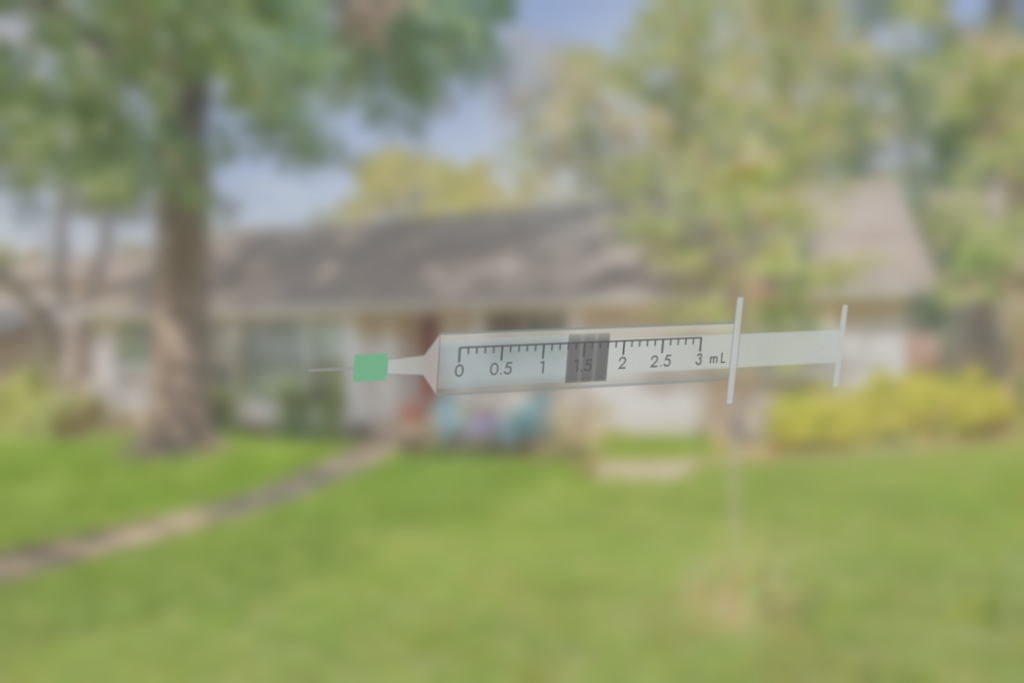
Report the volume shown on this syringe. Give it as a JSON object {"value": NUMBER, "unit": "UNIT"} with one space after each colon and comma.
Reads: {"value": 1.3, "unit": "mL"}
